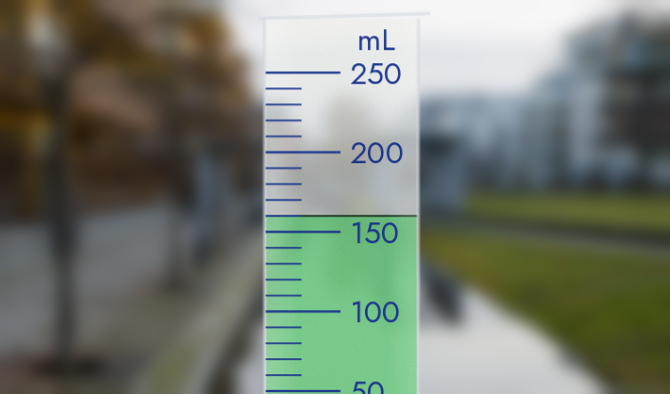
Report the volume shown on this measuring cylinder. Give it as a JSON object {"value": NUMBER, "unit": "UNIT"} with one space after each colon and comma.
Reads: {"value": 160, "unit": "mL"}
